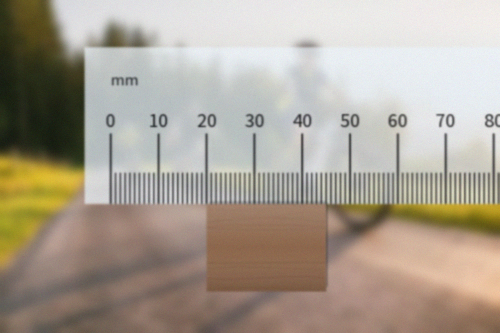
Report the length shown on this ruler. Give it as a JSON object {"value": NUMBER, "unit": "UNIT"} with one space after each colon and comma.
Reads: {"value": 25, "unit": "mm"}
